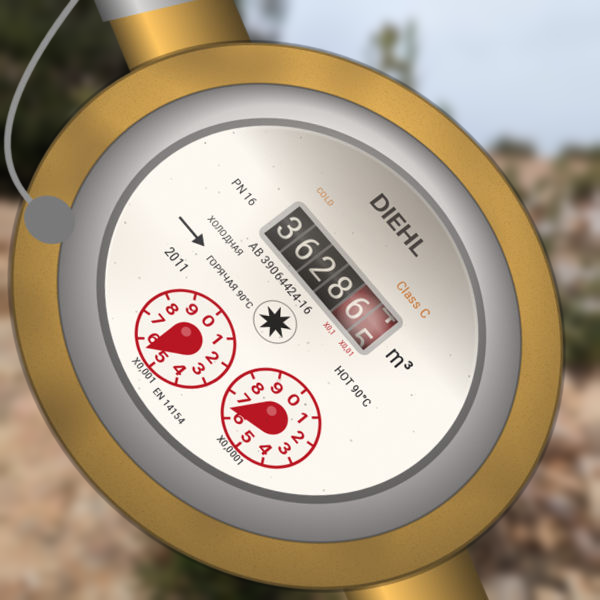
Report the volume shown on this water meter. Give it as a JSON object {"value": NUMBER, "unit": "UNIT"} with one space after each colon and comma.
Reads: {"value": 3628.6456, "unit": "m³"}
